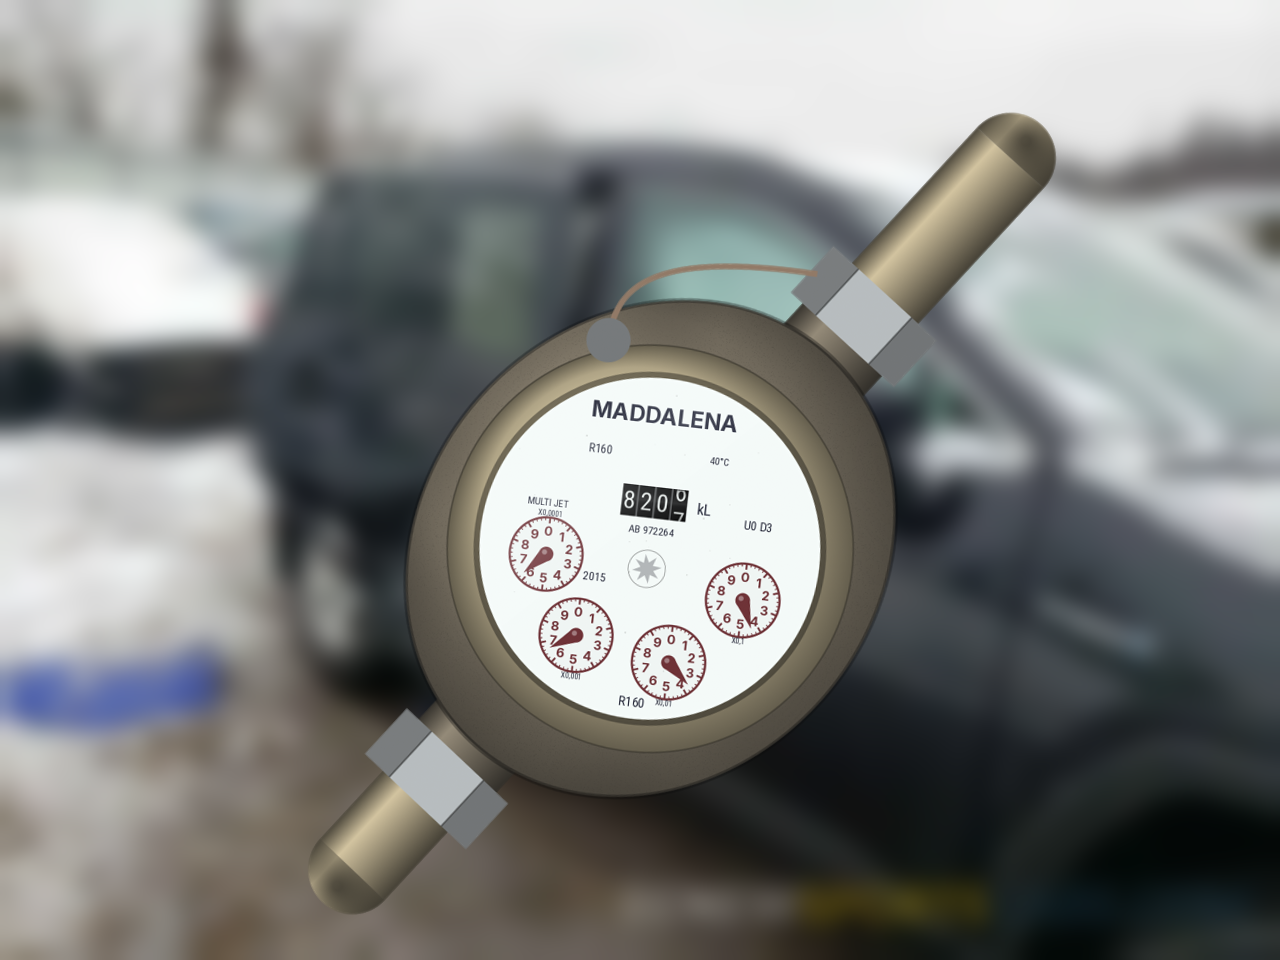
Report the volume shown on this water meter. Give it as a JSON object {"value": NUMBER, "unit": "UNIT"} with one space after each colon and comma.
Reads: {"value": 8206.4366, "unit": "kL"}
